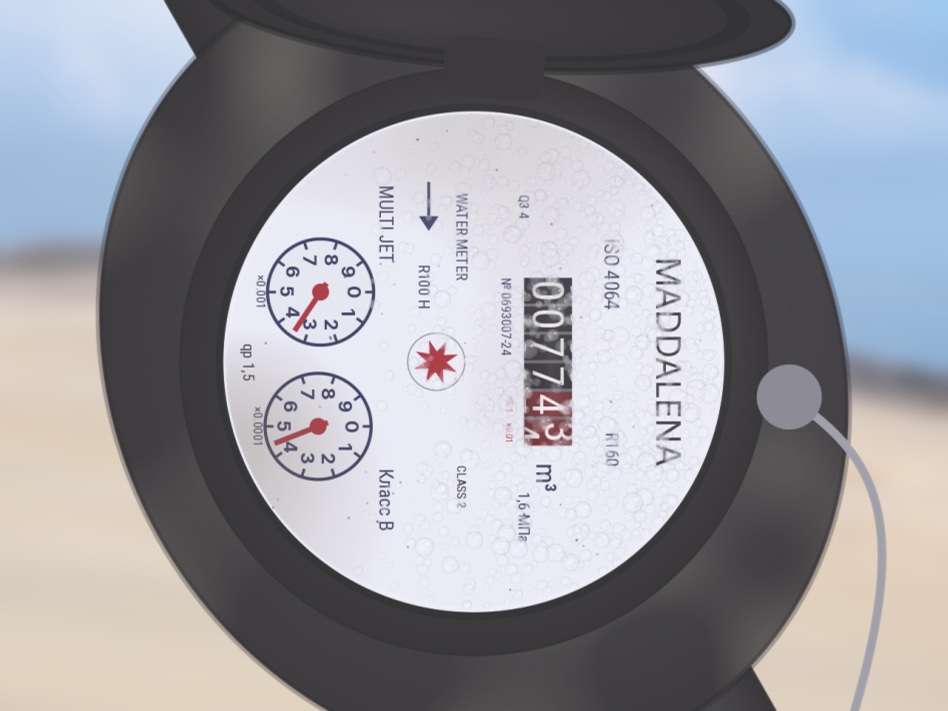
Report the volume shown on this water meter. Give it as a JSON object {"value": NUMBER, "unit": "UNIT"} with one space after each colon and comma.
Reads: {"value": 77.4334, "unit": "m³"}
